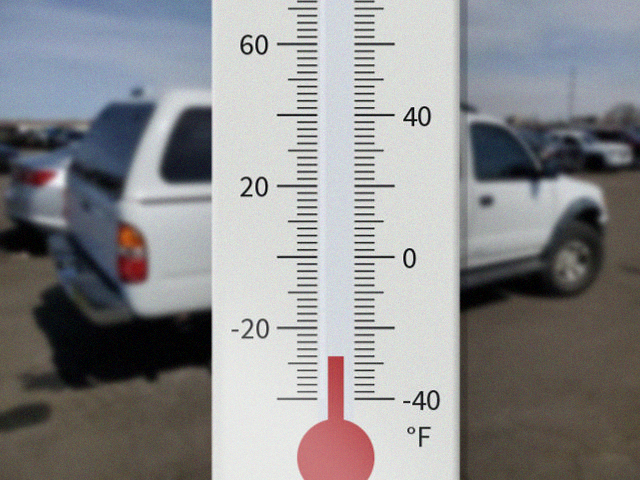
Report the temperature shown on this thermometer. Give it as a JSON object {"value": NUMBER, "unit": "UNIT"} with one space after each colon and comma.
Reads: {"value": -28, "unit": "°F"}
